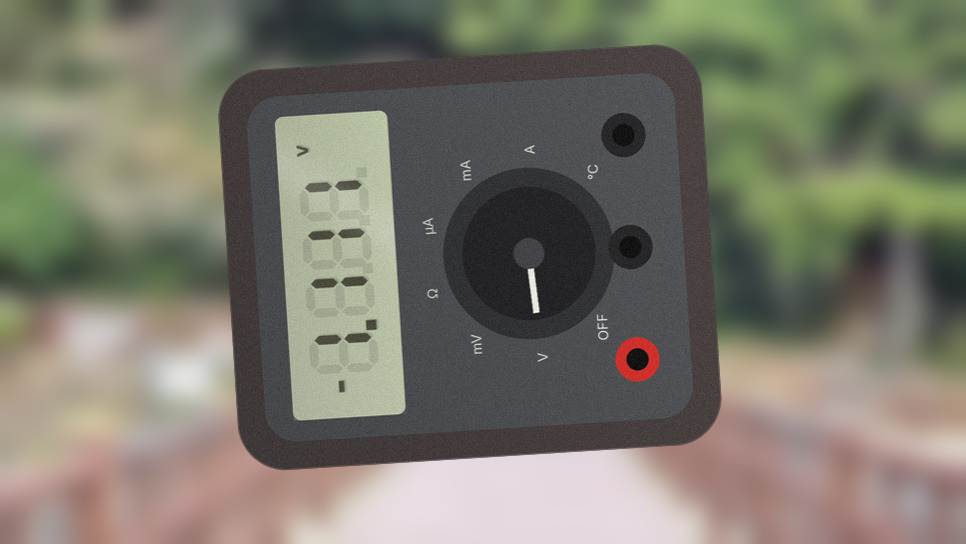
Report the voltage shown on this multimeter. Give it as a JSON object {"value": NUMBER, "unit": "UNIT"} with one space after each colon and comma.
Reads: {"value": -1.111, "unit": "V"}
